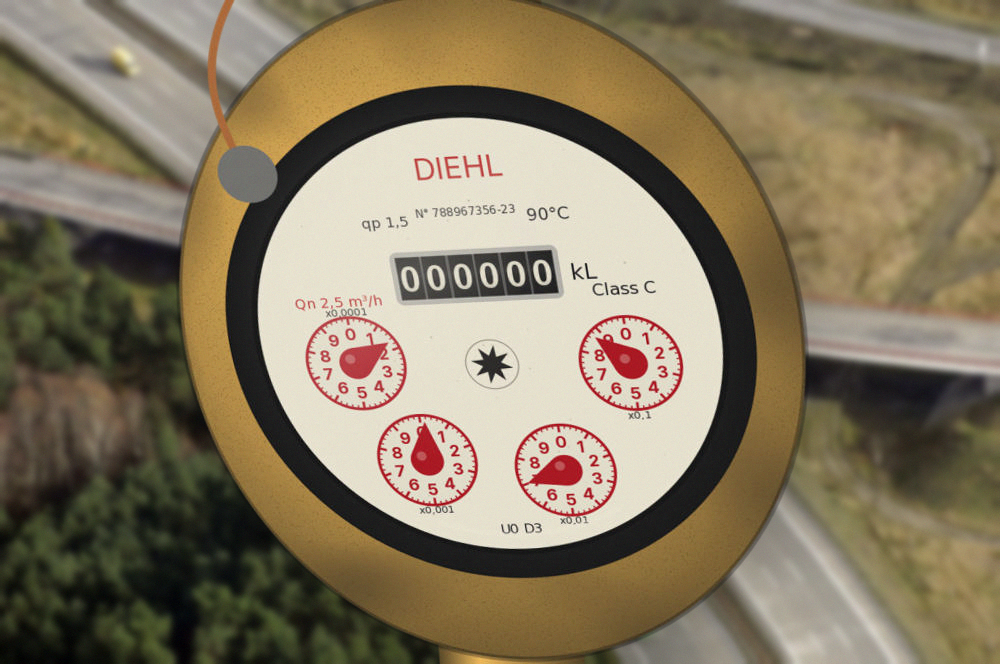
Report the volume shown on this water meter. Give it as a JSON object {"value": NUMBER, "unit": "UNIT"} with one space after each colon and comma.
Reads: {"value": 0.8701, "unit": "kL"}
